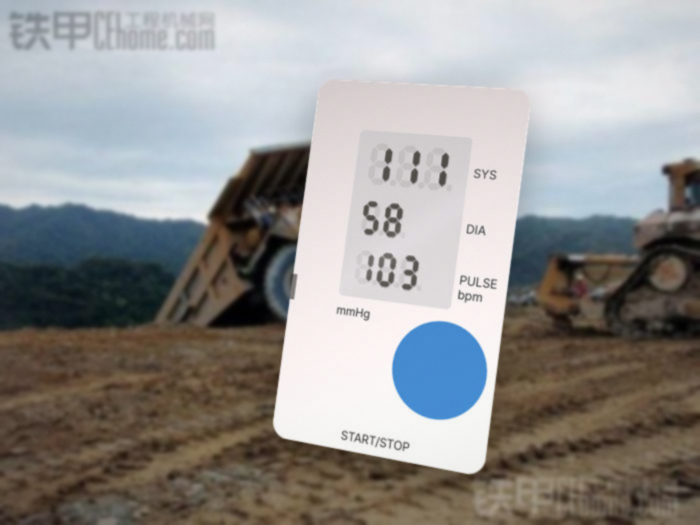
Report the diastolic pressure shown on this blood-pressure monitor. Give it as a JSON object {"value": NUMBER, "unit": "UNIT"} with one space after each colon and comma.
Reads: {"value": 58, "unit": "mmHg"}
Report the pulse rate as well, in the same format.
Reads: {"value": 103, "unit": "bpm"}
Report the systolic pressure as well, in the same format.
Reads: {"value": 111, "unit": "mmHg"}
